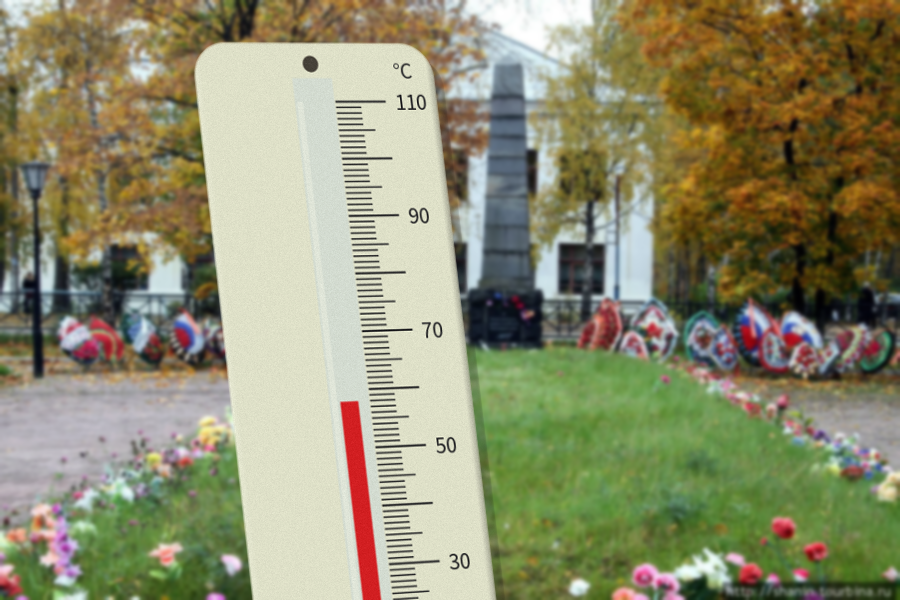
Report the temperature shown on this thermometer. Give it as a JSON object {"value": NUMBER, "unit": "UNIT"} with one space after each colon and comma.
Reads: {"value": 58, "unit": "°C"}
